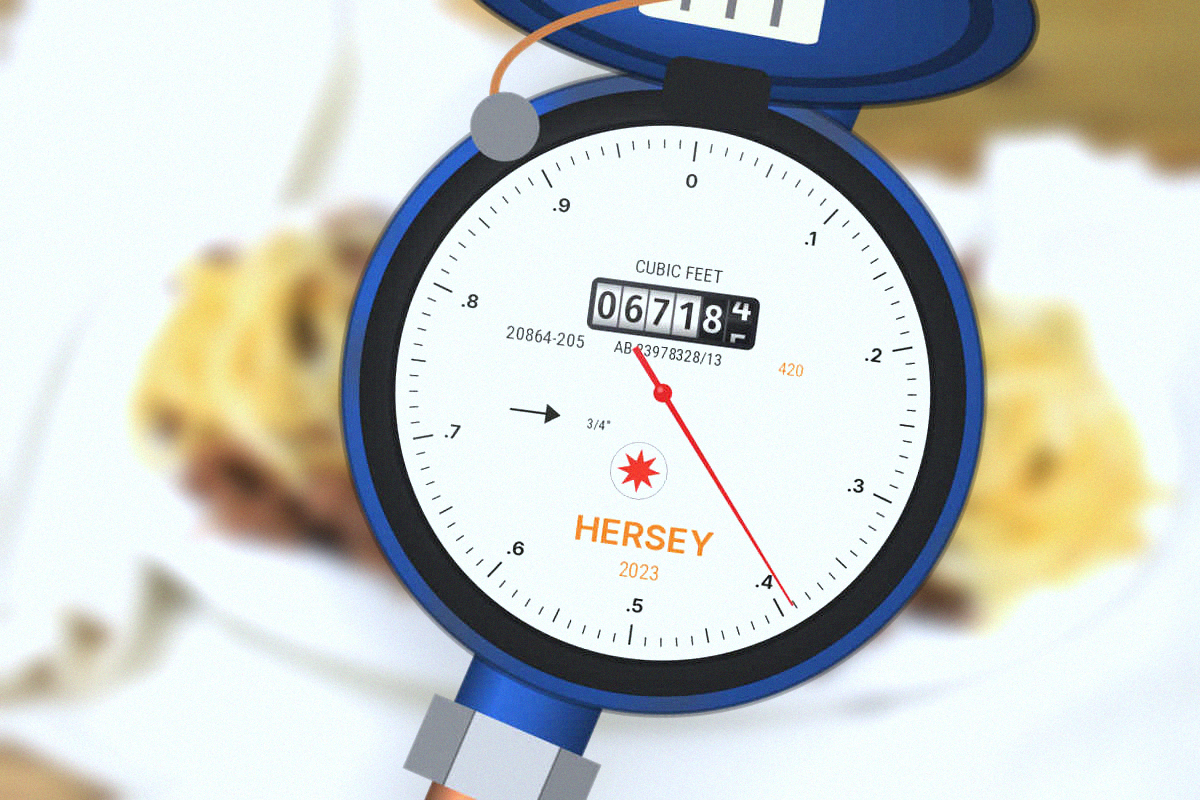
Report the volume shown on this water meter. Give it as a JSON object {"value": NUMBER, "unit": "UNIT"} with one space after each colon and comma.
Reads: {"value": 67184.39, "unit": "ft³"}
